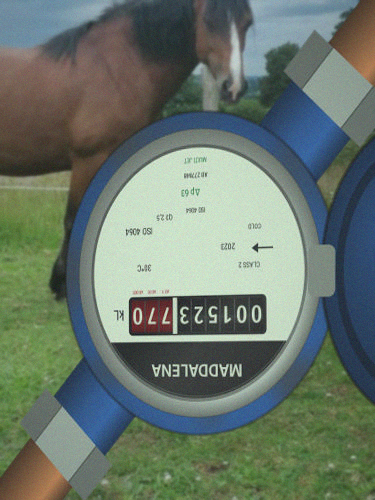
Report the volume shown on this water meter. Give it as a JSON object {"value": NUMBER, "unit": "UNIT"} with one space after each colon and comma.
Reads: {"value": 1523.770, "unit": "kL"}
